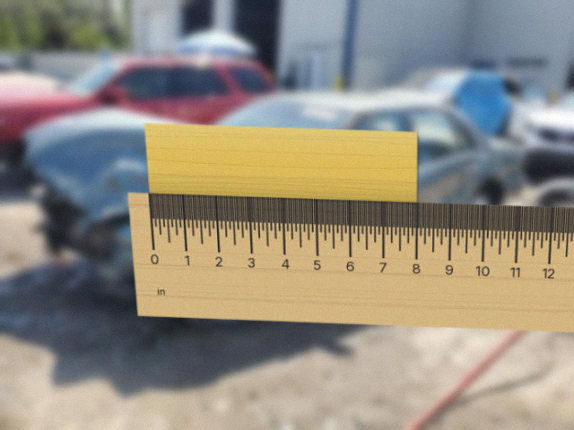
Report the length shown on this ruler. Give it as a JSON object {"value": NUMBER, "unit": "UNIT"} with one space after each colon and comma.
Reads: {"value": 8, "unit": "in"}
